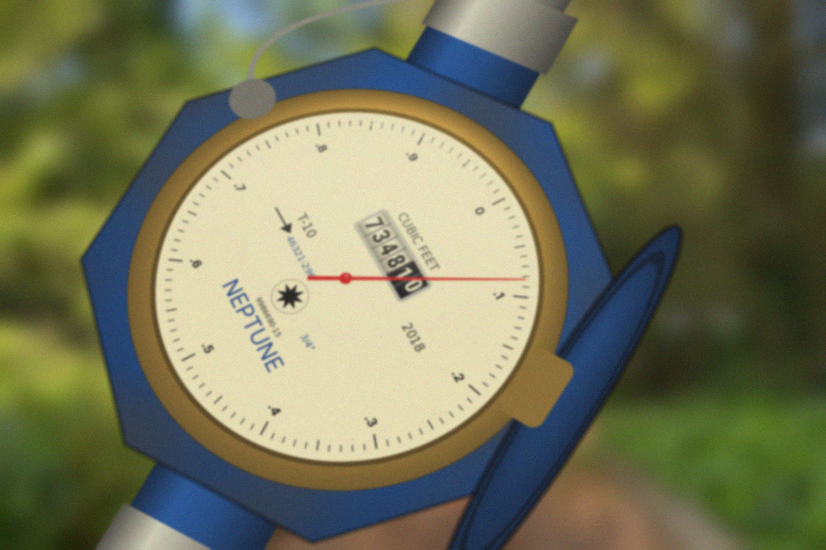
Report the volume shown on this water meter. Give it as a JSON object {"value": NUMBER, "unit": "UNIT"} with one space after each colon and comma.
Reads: {"value": 734810.08, "unit": "ft³"}
